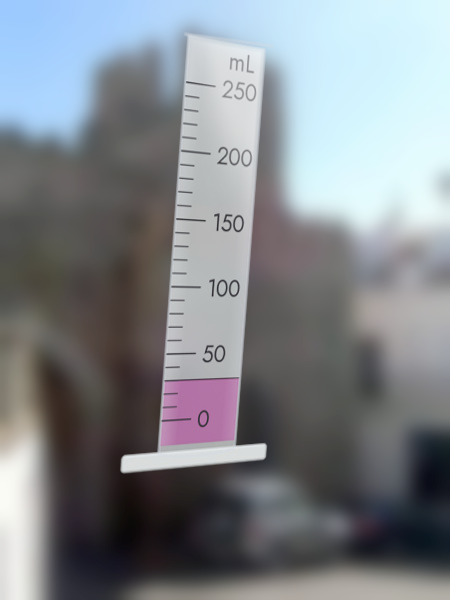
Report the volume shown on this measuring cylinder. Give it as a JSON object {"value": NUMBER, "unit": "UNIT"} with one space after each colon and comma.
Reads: {"value": 30, "unit": "mL"}
